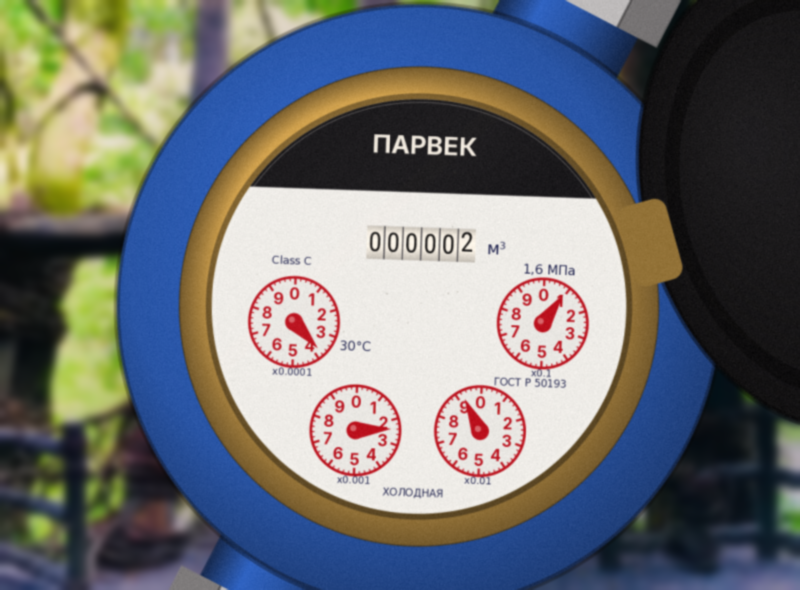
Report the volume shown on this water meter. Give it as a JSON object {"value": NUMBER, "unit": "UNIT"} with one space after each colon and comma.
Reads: {"value": 2.0923, "unit": "m³"}
